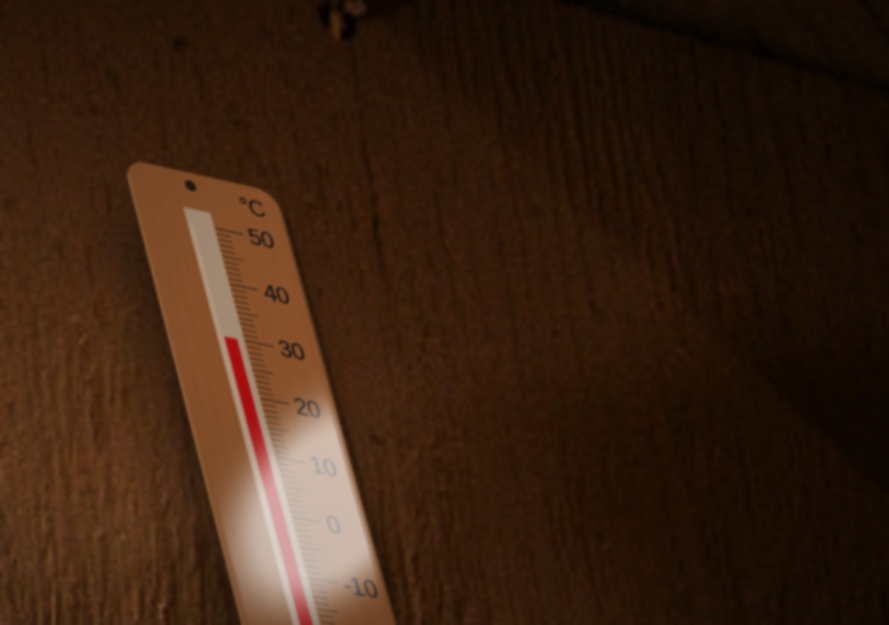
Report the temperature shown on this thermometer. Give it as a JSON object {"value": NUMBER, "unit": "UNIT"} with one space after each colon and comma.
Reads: {"value": 30, "unit": "°C"}
